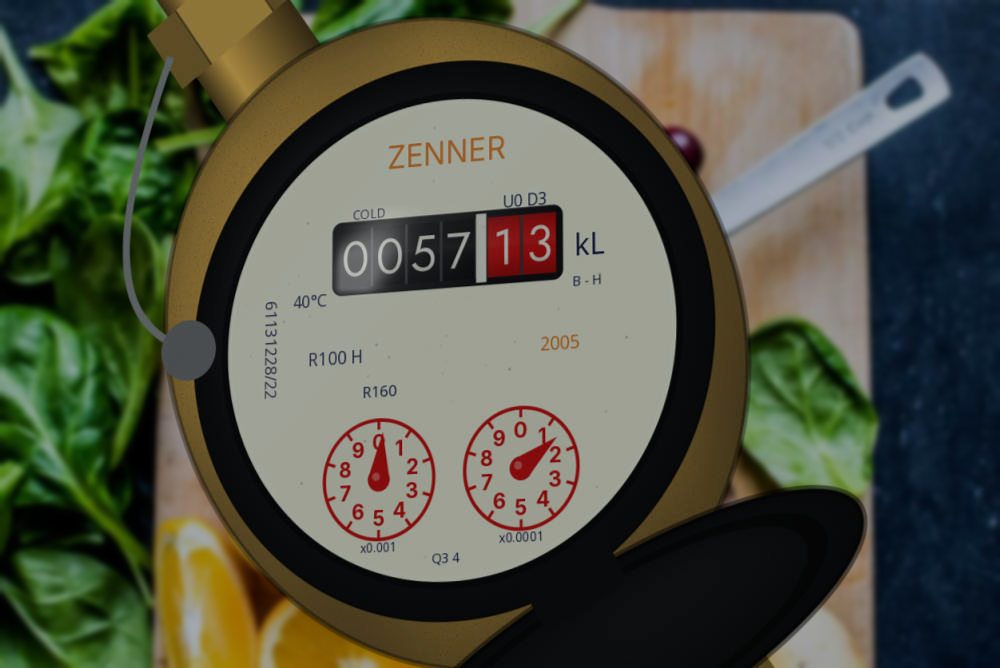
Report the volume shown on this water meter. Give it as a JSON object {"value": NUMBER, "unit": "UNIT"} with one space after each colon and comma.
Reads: {"value": 57.1301, "unit": "kL"}
